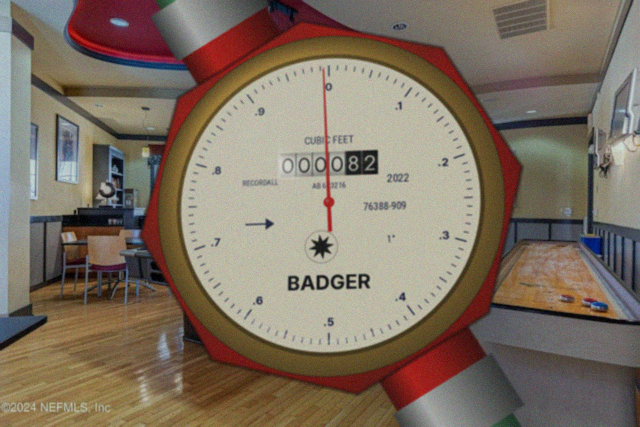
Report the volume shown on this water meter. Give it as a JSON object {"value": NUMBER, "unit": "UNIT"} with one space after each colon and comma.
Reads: {"value": 81.99, "unit": "ft³"}
